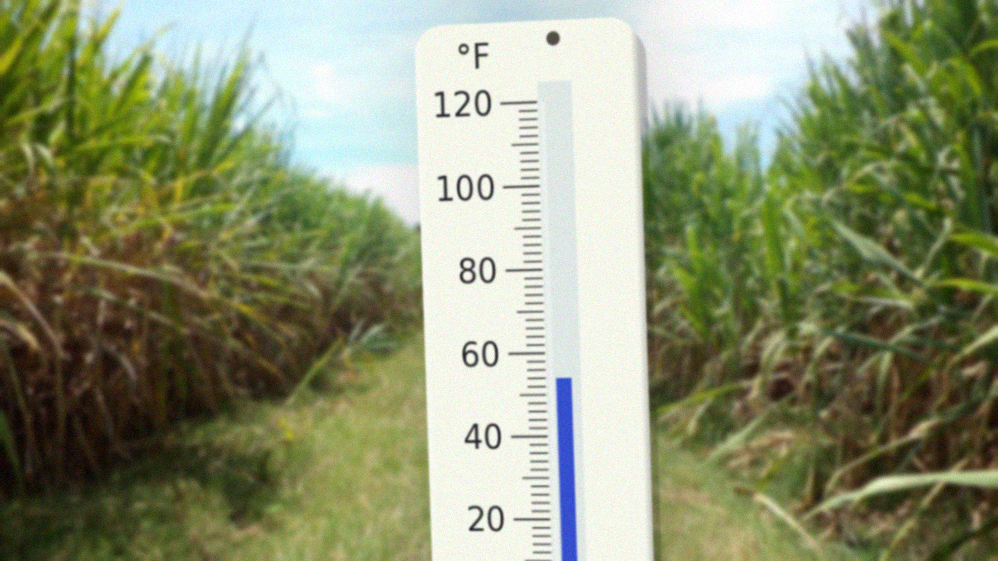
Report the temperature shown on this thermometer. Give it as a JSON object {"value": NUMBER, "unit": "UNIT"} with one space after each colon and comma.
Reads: {"value": 54, "unit": "°F"}
